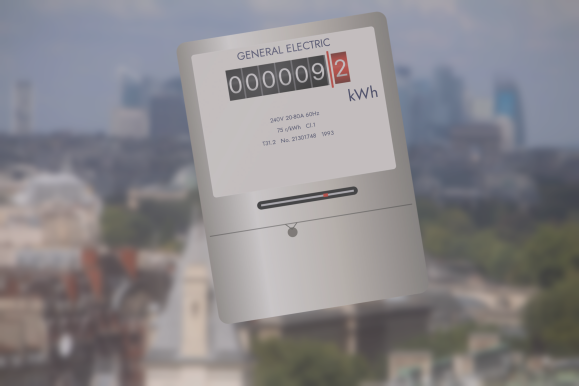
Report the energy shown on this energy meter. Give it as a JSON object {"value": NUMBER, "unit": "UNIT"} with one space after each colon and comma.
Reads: {"value": 9.2, "unit": "kWh"}
